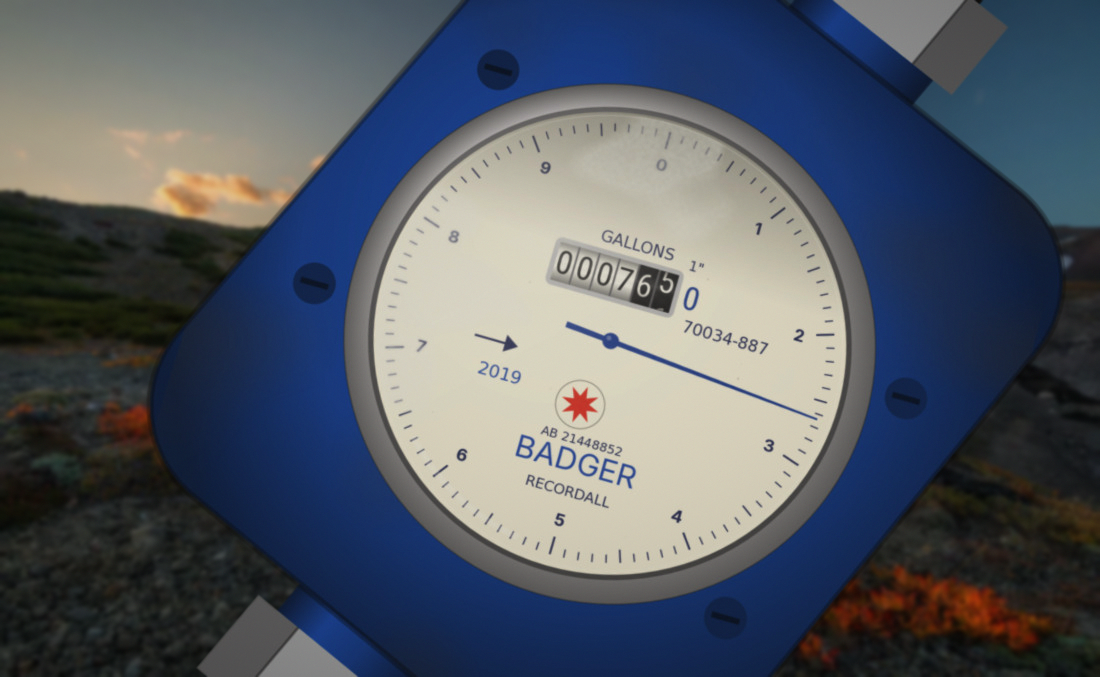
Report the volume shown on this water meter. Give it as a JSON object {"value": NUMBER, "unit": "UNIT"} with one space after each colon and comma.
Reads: {"value": 7652.6, "unit": "gal"}
